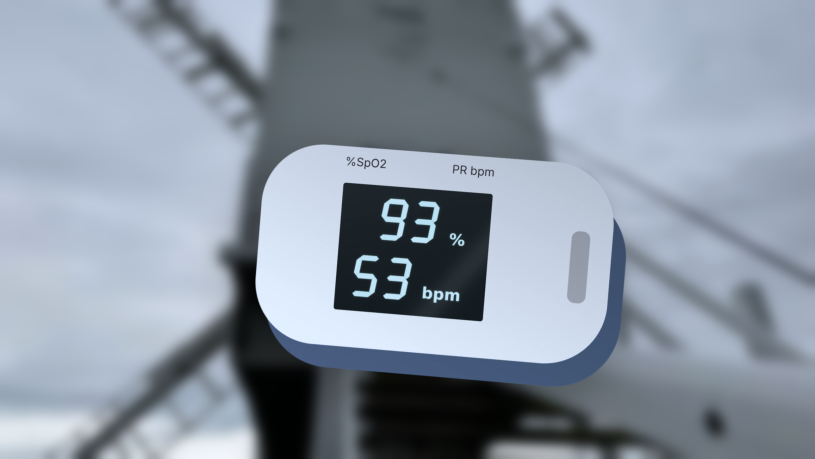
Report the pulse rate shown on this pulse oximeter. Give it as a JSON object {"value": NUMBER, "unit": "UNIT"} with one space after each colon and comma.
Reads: {"value": 53, "unit": "bpm"}
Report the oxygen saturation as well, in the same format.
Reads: {"value": 93, "unit": "%"}
